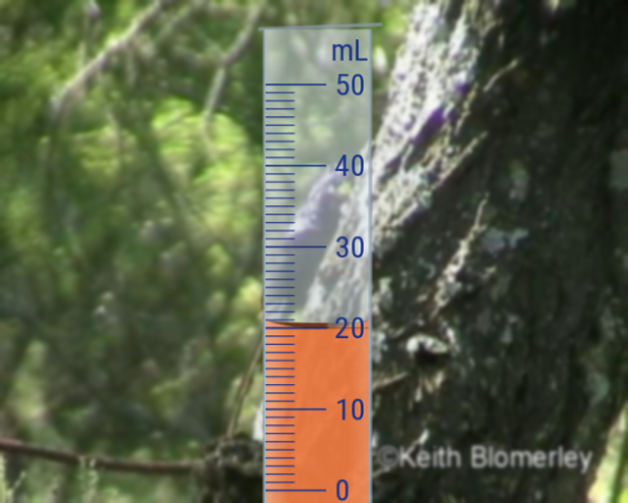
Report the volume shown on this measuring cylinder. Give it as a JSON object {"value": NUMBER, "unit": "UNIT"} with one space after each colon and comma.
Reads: {"value": 20, "unit": "mL"}
